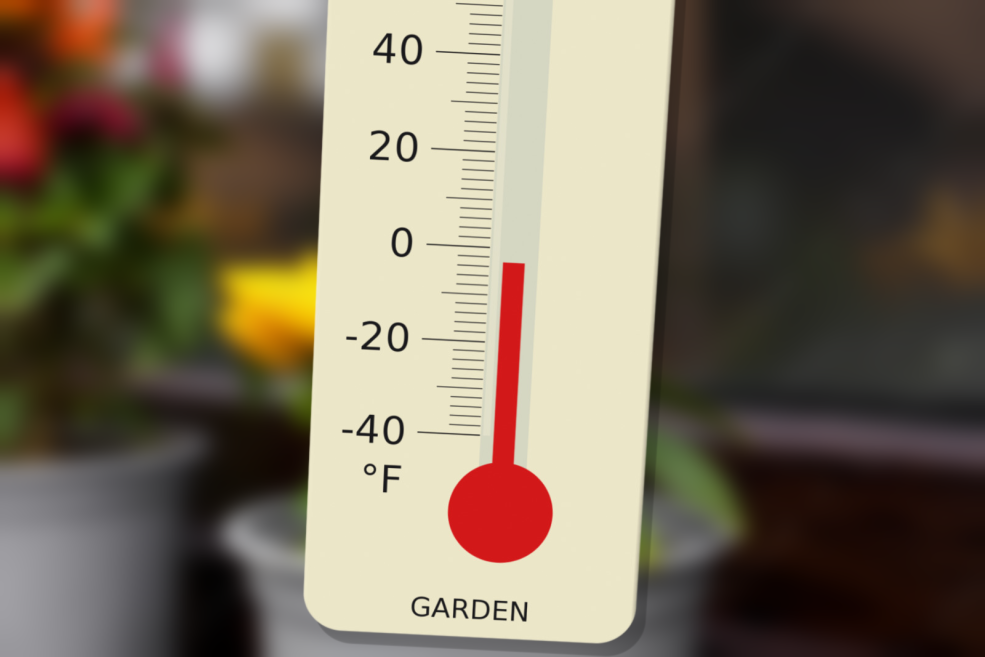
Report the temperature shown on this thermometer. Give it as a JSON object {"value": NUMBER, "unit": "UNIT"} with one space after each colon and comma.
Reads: {"value": -3, "unit": "°F"}
